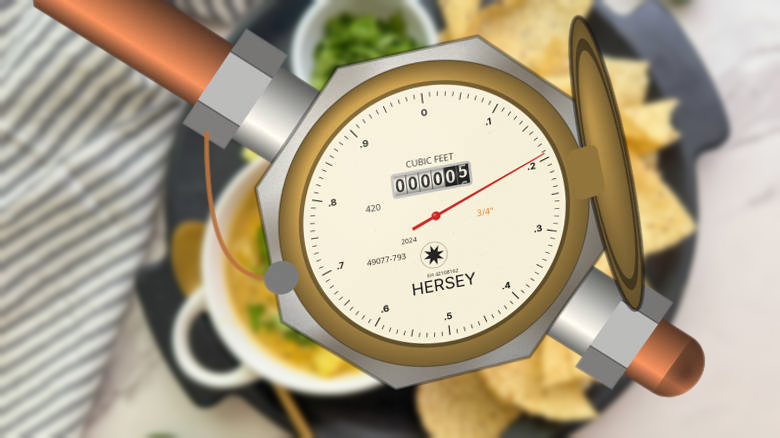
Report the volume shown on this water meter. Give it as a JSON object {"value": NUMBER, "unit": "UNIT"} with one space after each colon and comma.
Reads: {"value": 5.19, "unit": "ft³"}
